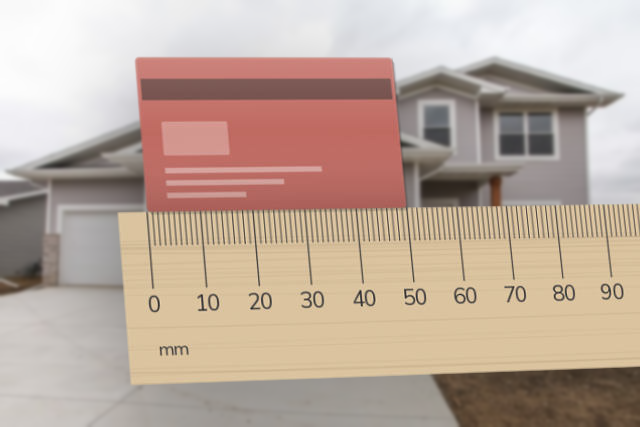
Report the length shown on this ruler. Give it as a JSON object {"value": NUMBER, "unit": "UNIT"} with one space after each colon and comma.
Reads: {"value": 50, "unit": "mm"}
